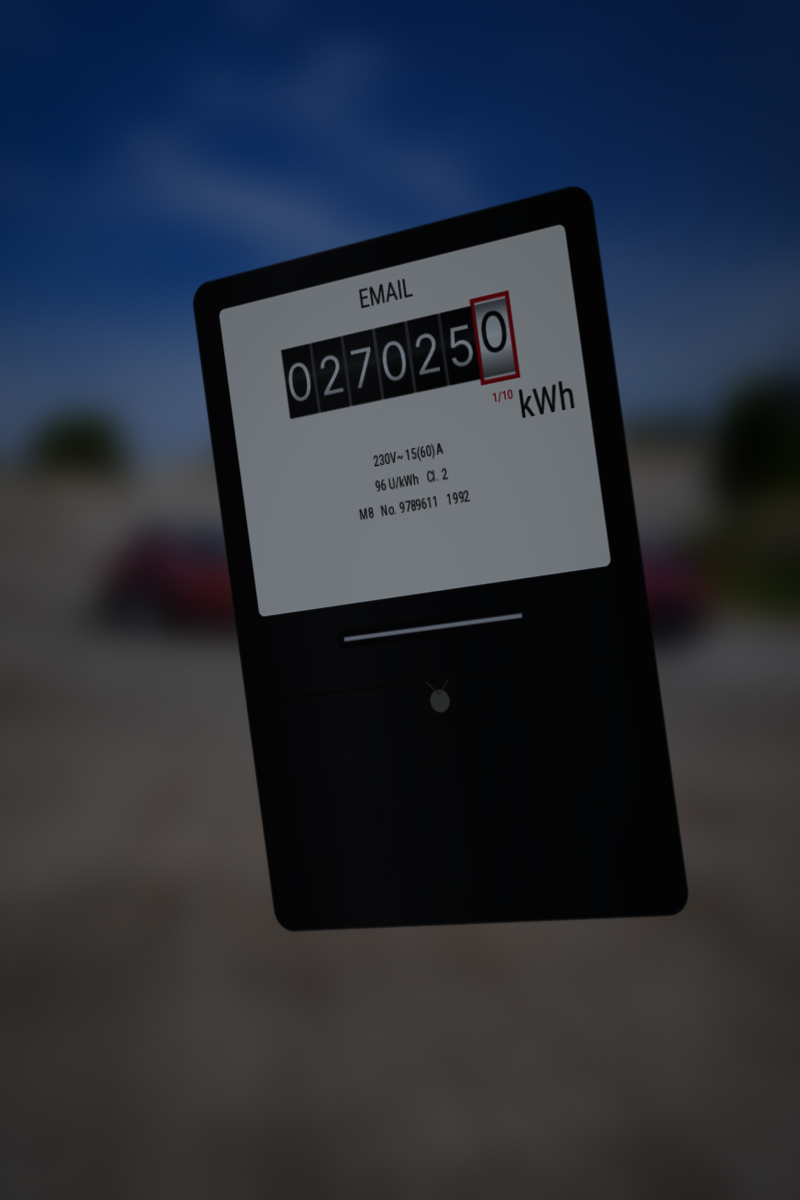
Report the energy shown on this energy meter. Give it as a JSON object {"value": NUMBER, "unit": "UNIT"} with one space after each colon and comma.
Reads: {"value": 27025.0, "unit": "kWh"}
